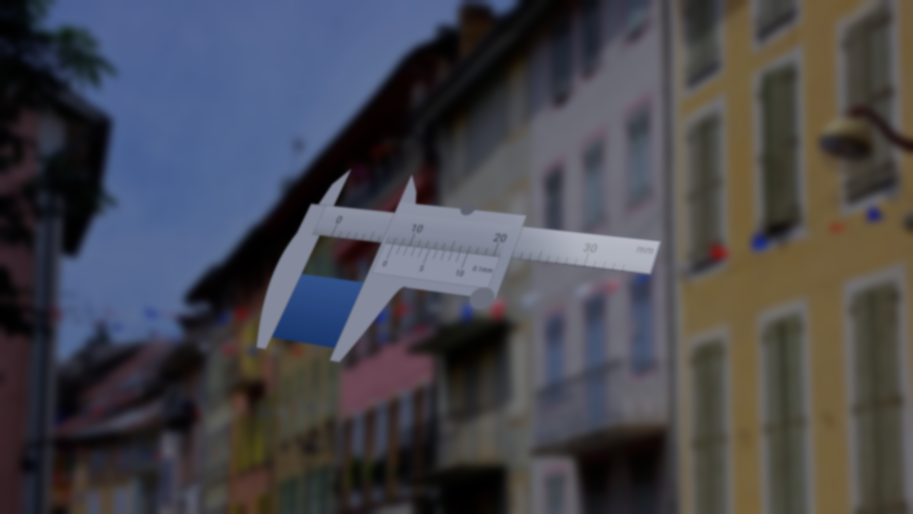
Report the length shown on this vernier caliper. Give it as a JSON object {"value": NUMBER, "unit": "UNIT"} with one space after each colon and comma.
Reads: {"value": 8.0, "unit": "mm"}
